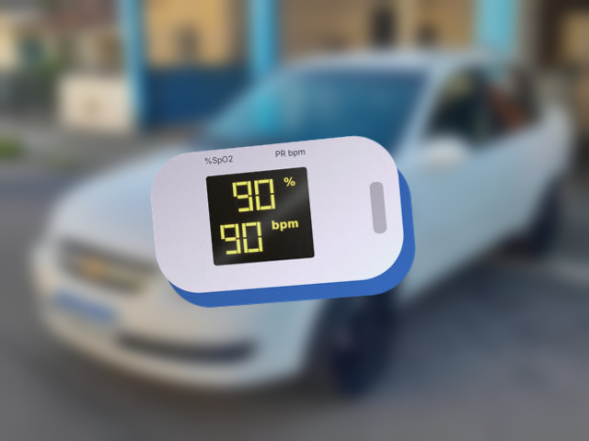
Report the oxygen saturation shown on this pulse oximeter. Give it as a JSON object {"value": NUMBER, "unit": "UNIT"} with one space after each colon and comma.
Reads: {"value": 90, "unit": "%"}
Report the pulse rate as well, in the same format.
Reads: {"value": 90, "unit": "bpm"}
